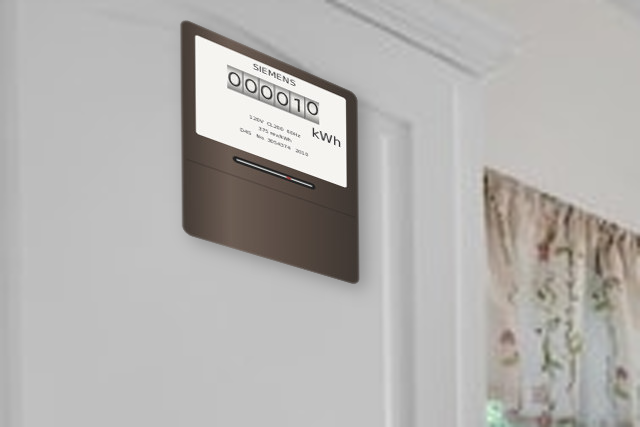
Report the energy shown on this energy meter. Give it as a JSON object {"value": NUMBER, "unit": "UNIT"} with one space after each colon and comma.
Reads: {"value": 10, "unit": "kWh"}
